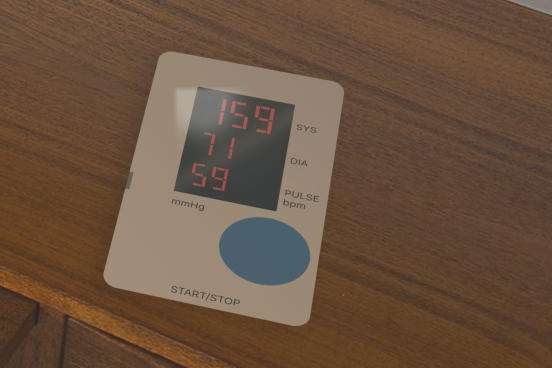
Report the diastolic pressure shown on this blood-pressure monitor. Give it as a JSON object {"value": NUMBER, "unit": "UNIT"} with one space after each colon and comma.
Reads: {"value": 71, "unit": "mmHg"}
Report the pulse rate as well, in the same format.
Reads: {"value": 59, "unit": "bpm"}
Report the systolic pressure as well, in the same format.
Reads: {"value": 159, "unit": "mmHg"}
